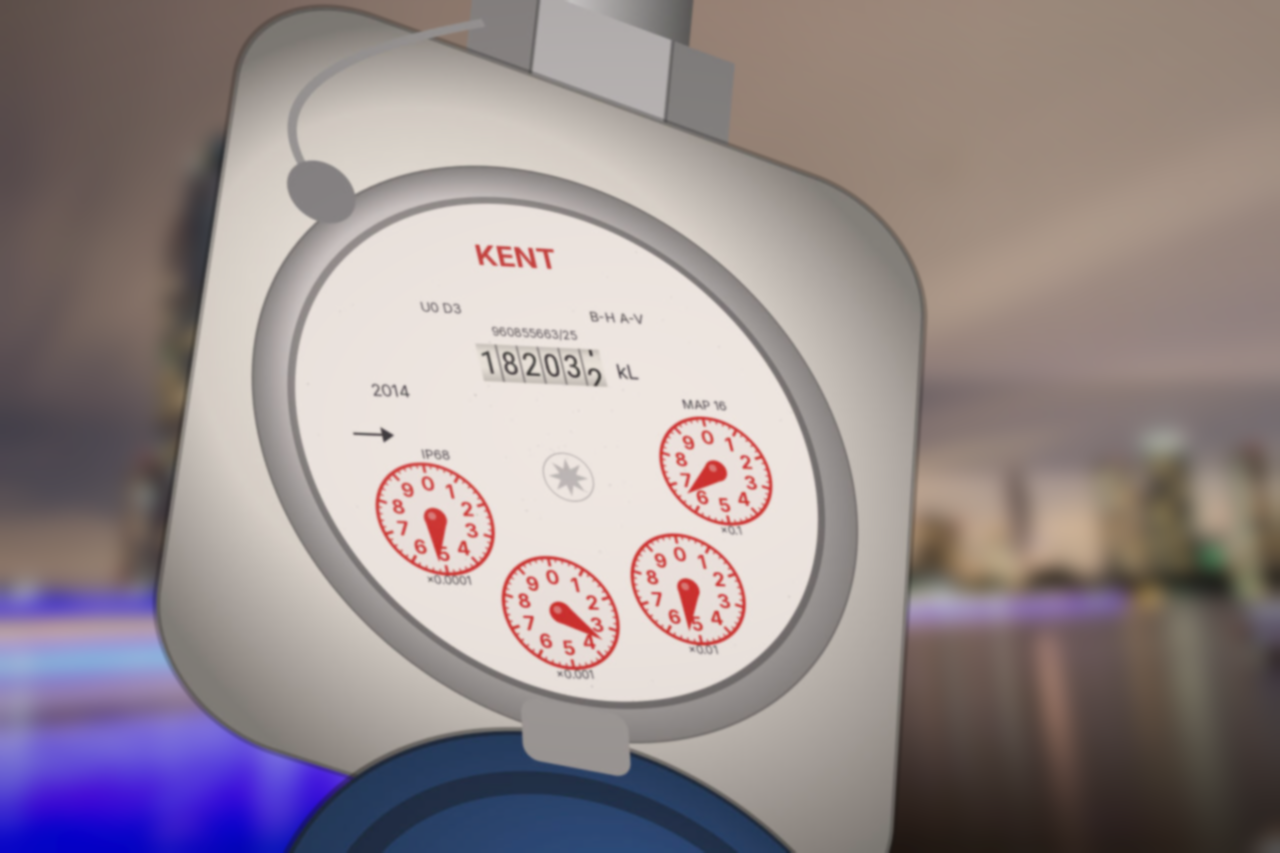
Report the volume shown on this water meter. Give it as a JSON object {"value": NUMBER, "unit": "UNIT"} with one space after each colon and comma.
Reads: {"value": 182031.6535, "unit": "kL"}
